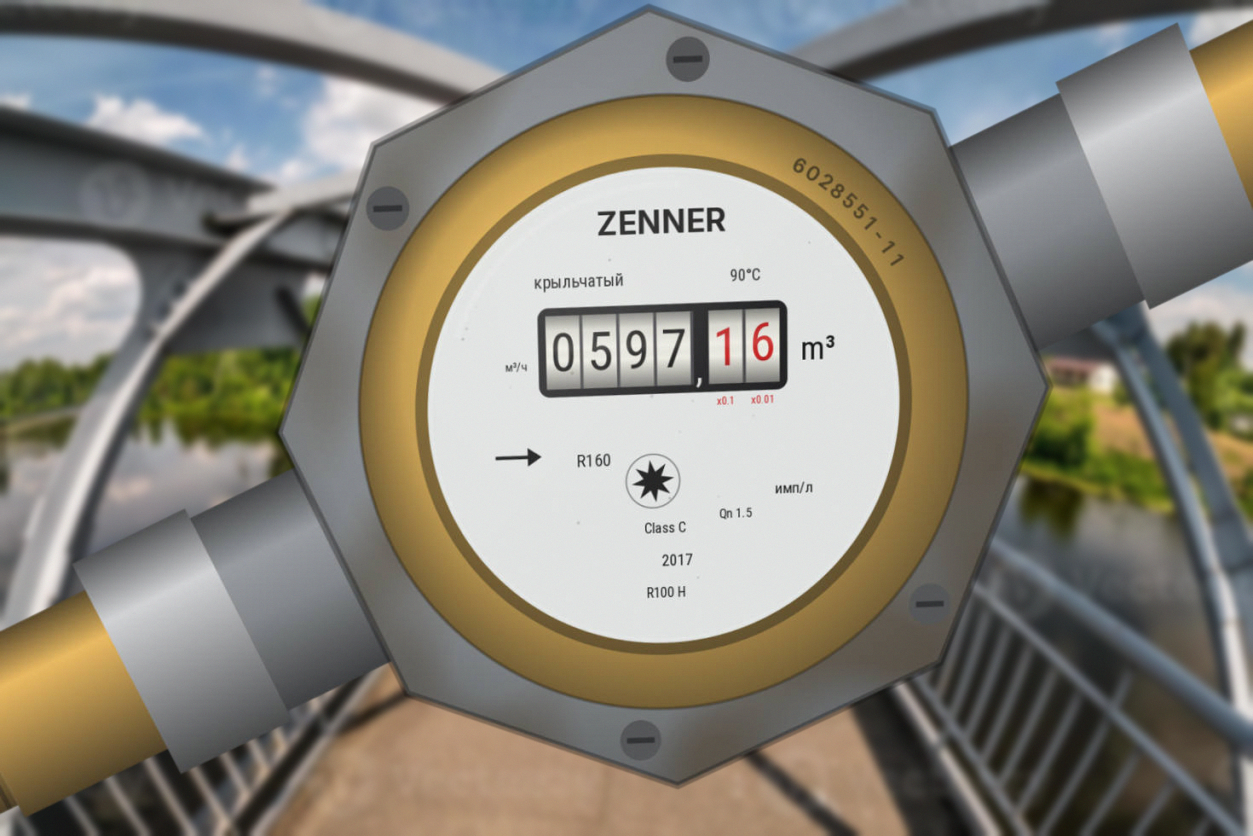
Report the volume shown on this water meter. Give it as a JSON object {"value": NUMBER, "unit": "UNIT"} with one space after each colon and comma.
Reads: {"value": 597.16, "unit": "m³"}
